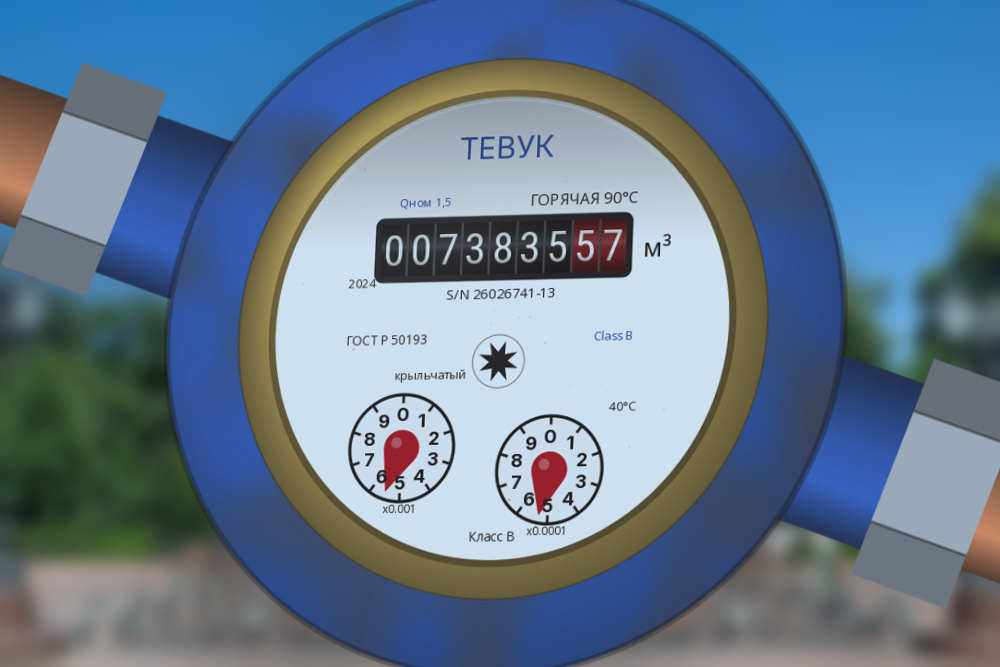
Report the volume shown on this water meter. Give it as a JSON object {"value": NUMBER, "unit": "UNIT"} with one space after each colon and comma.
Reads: {"value": 73835.5755, "unit": "m³"}
